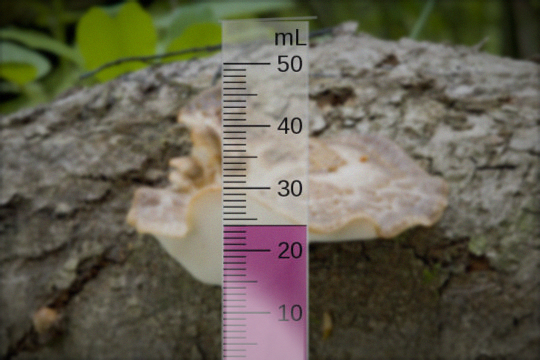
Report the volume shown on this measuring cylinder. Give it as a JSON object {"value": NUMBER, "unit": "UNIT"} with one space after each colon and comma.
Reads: {"value": 24, "unit": "mL"}
